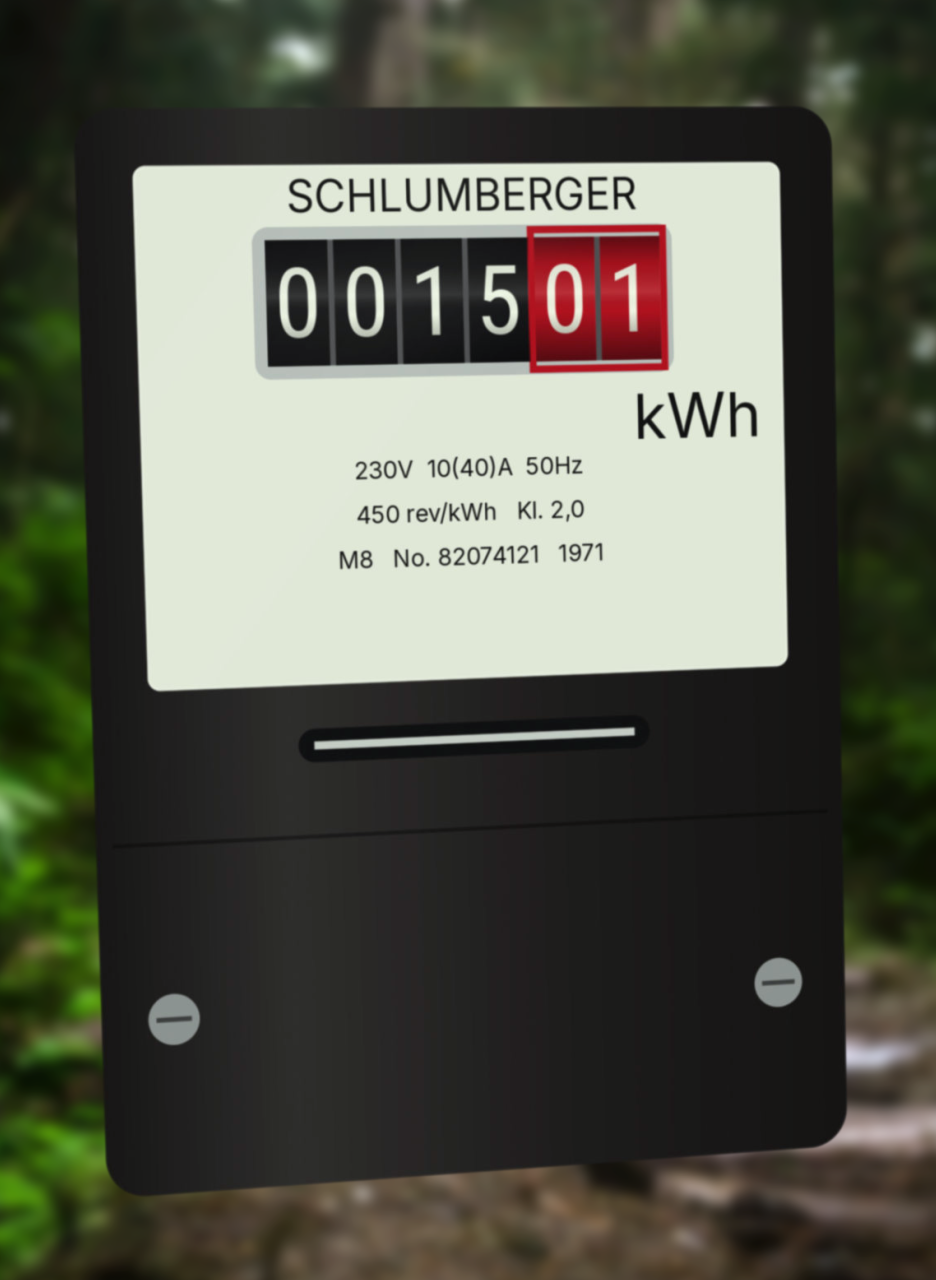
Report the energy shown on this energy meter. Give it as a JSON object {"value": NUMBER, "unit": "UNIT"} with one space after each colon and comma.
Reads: {"value": 15.01, "unit": "kWh"}
